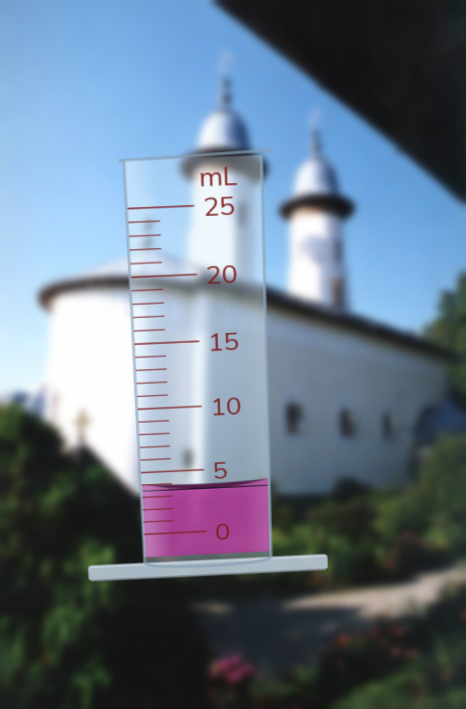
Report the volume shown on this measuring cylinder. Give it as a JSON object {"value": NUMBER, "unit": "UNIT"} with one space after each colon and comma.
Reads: {"value": 3.5, "unit": "mL"}
